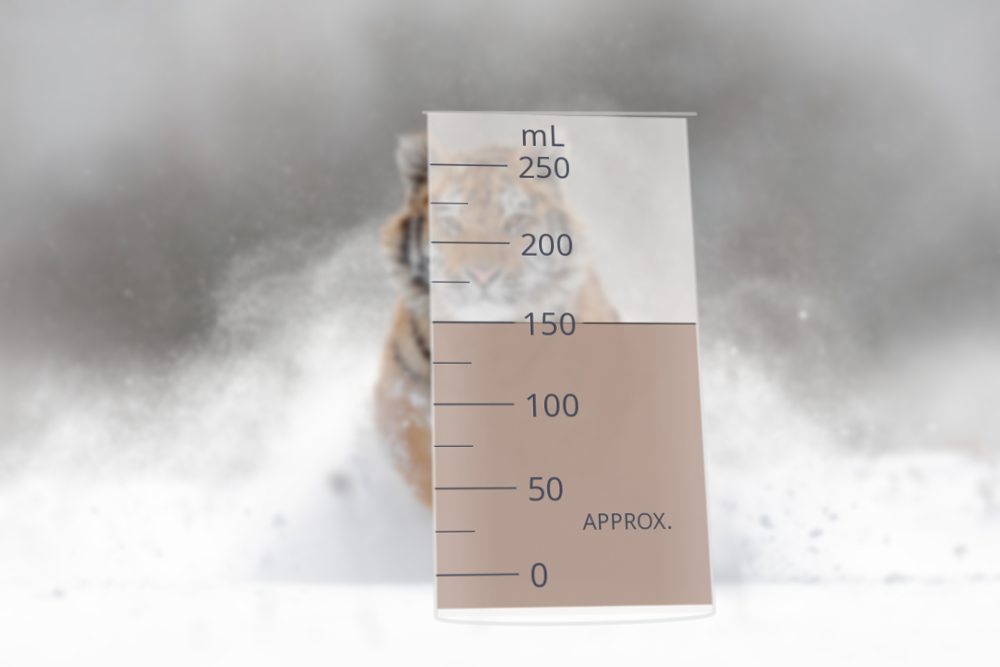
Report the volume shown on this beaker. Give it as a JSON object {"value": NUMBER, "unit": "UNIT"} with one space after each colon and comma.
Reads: {"value": 150, "unit": "mL"}
